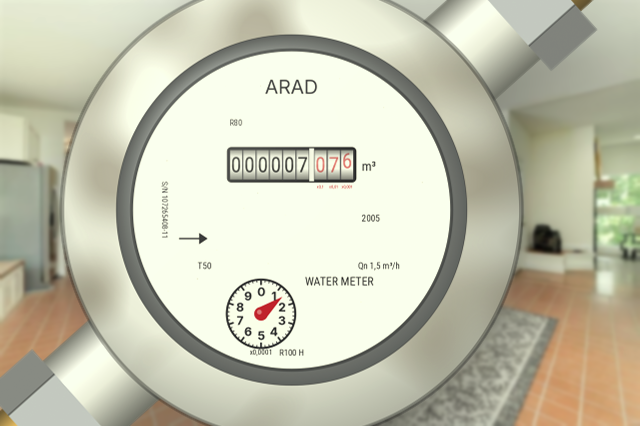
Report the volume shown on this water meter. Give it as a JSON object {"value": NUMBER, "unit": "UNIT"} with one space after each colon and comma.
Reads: {"value": 7.0761, "unit": "m³"}
